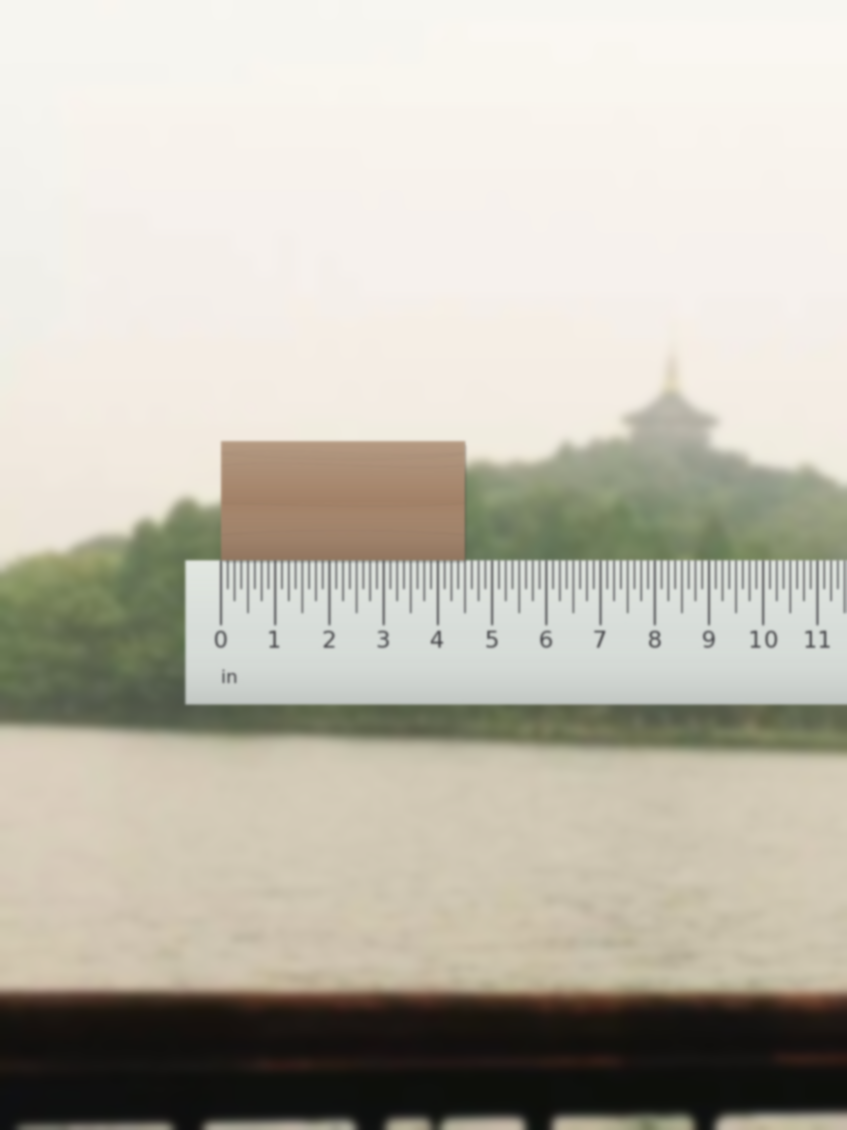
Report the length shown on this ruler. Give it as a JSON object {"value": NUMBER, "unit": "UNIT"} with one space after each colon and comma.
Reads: {"value": 4.5, "unit": "in"}
